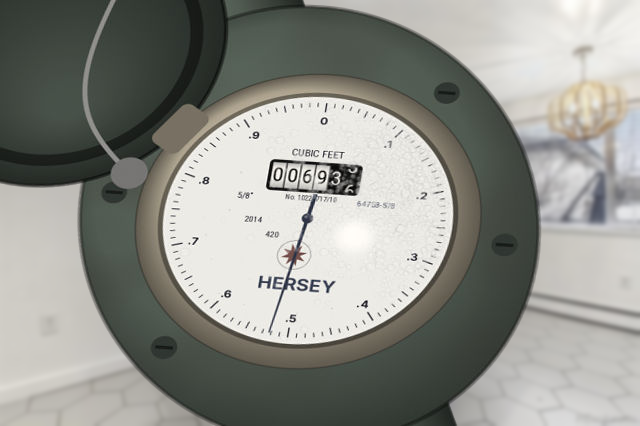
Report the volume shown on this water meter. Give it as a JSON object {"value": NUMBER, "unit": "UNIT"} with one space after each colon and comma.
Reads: {"value": 6935.52, "unit": "ft³"}
